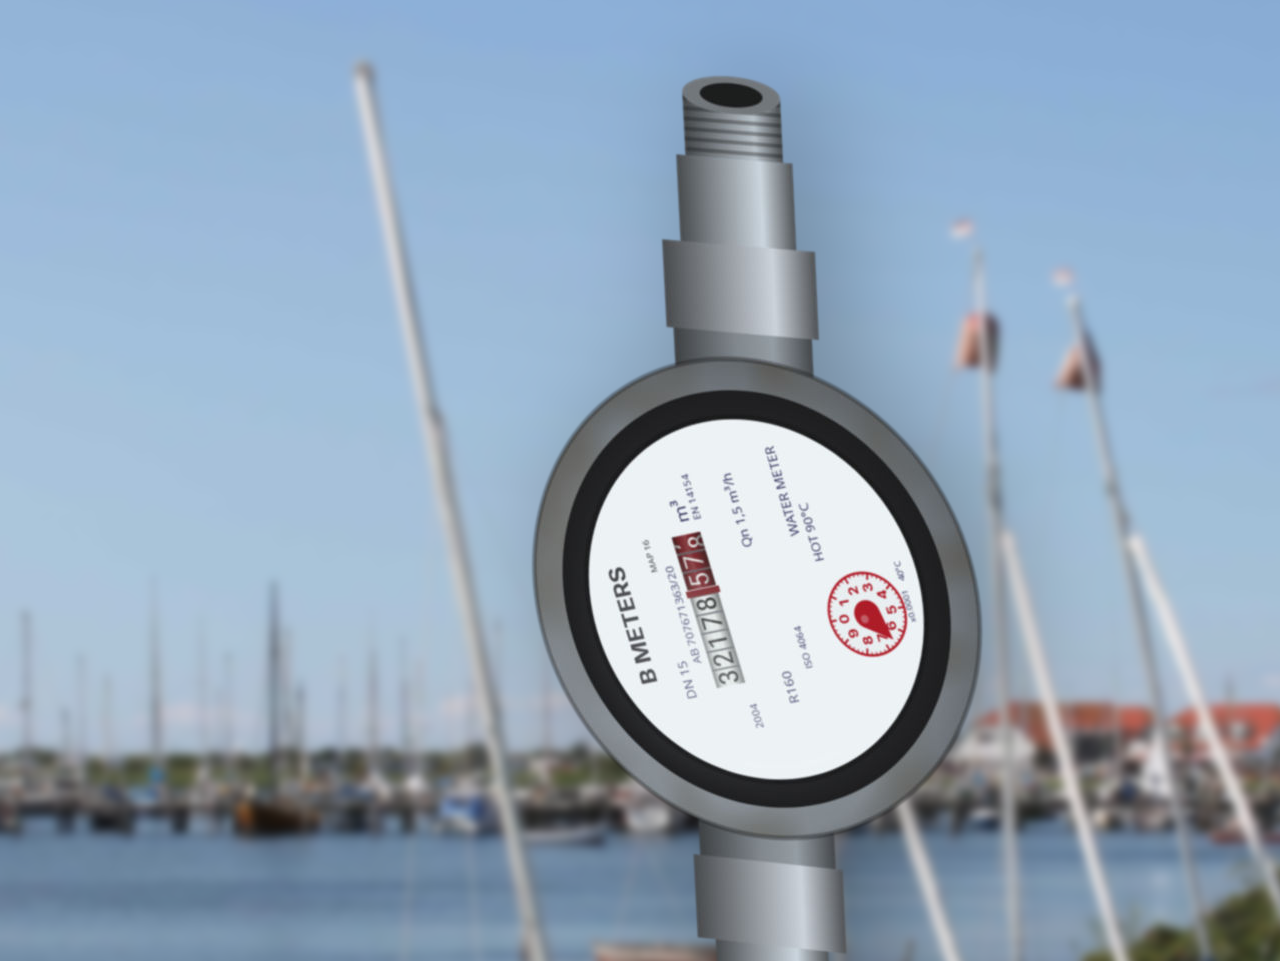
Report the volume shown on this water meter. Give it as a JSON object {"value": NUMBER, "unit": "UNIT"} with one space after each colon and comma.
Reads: {"value": 32178.5776, "unit": "m³"}
